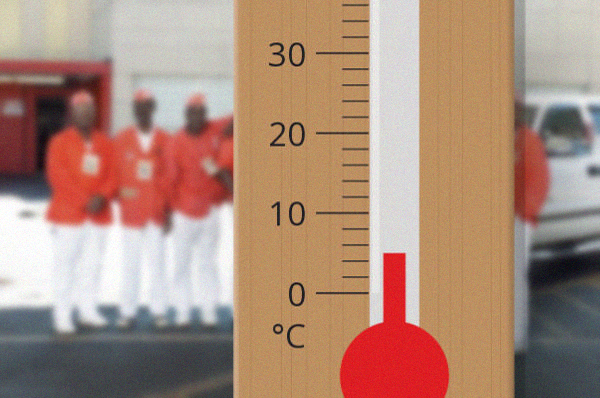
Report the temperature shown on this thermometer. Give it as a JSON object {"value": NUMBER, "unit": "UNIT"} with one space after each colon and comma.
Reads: {"value": 5, "unit": "°C"}
